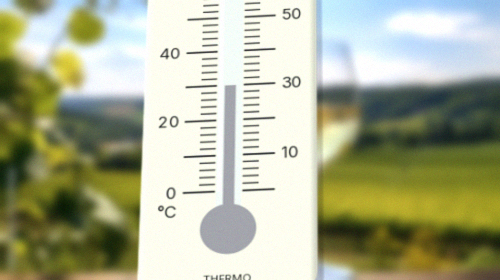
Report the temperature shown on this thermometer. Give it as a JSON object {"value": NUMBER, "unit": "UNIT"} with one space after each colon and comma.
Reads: {"value": 30, "unit": "°C"}
